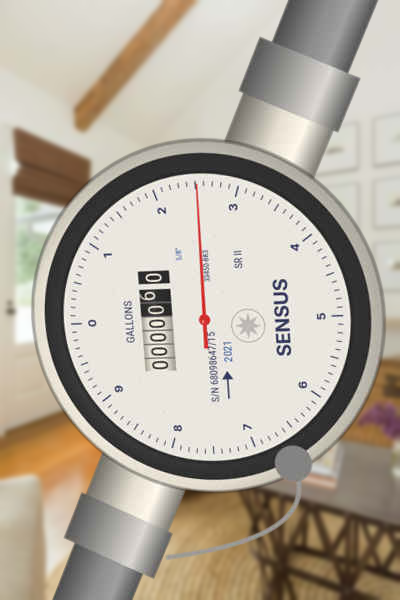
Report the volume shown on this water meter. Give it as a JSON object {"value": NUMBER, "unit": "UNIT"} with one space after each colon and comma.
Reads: {"value": 62.5, "unit": "gal"}
